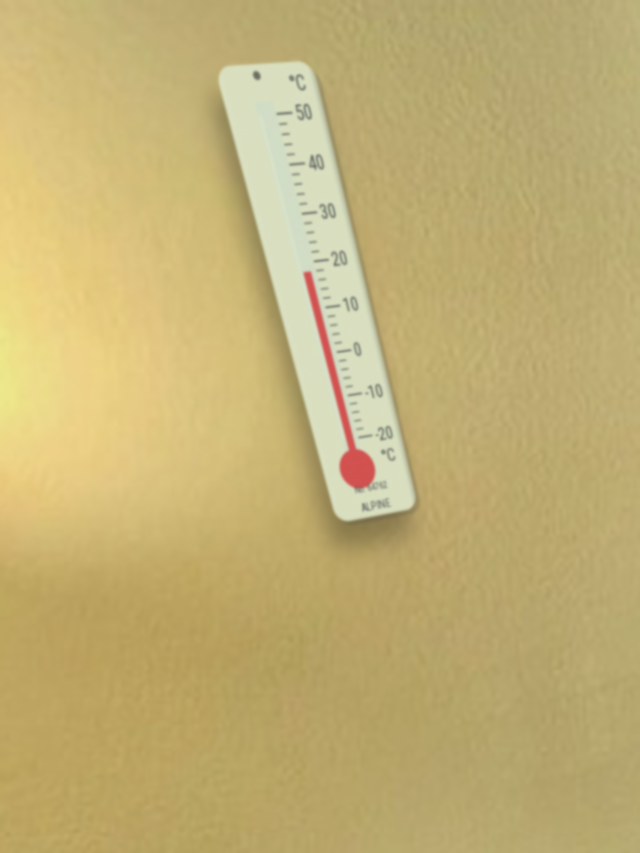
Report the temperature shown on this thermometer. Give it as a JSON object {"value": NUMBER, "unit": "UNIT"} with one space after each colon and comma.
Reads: {"value": 18, "unit": "°C"}
